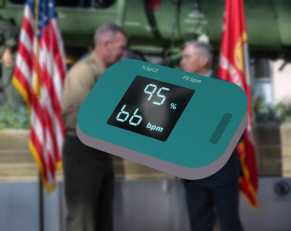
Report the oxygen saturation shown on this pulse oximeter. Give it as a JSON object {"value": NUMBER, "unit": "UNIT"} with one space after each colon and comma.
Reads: {"value": 95, "unit": "%"}
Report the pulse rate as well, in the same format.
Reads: {"value": 66, "unit": "bpm"}
